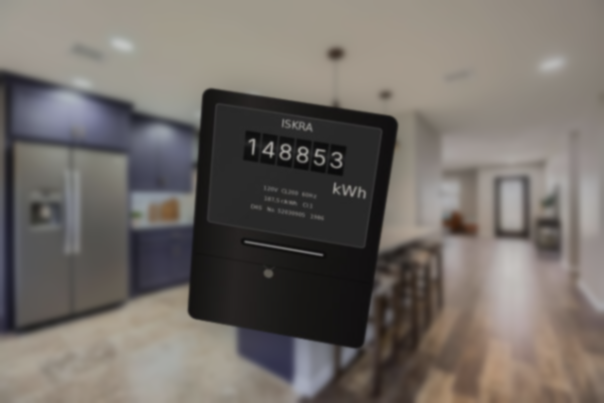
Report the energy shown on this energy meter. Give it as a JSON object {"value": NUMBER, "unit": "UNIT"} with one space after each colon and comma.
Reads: {"value": 148853, "unit": "kWh"}
